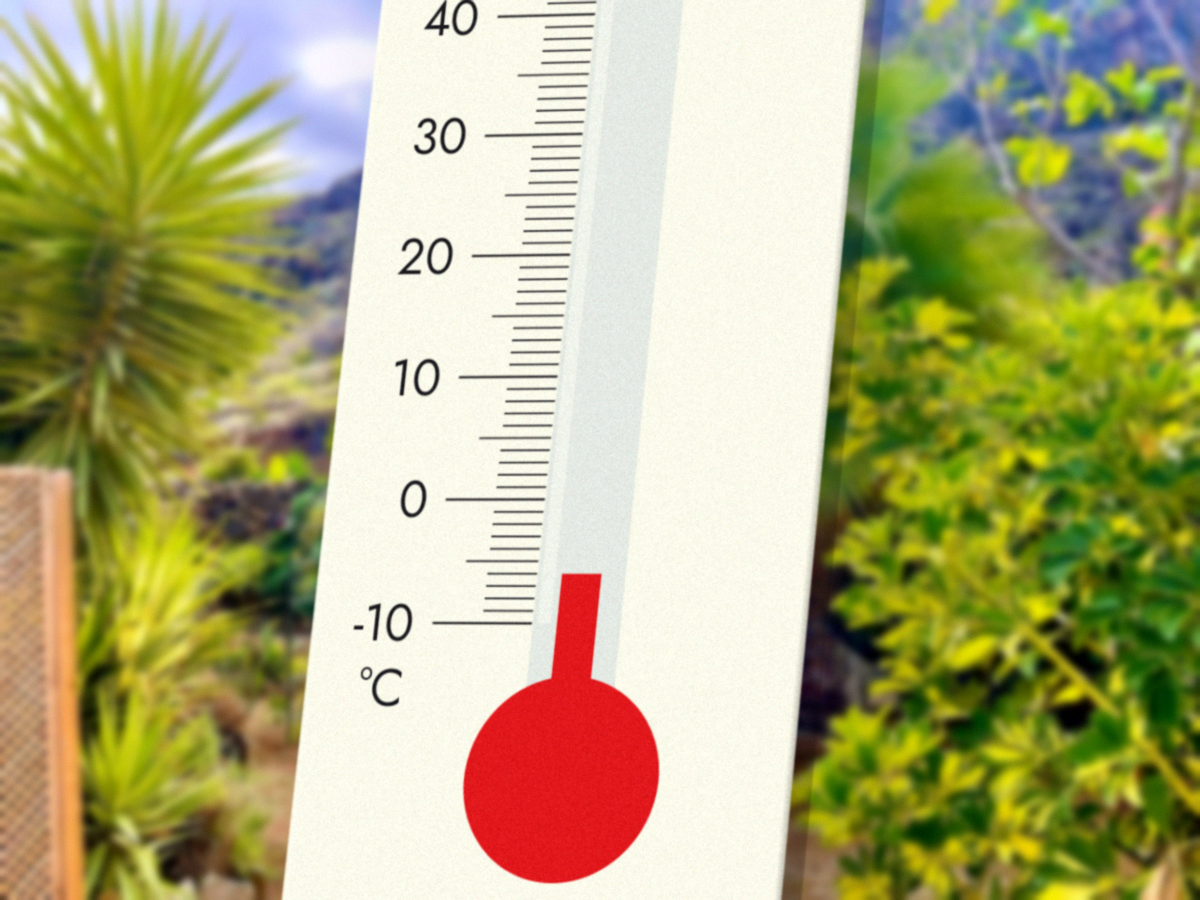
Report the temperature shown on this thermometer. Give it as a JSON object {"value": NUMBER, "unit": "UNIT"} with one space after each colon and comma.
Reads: {"value": -6, "unit": "°C"}
